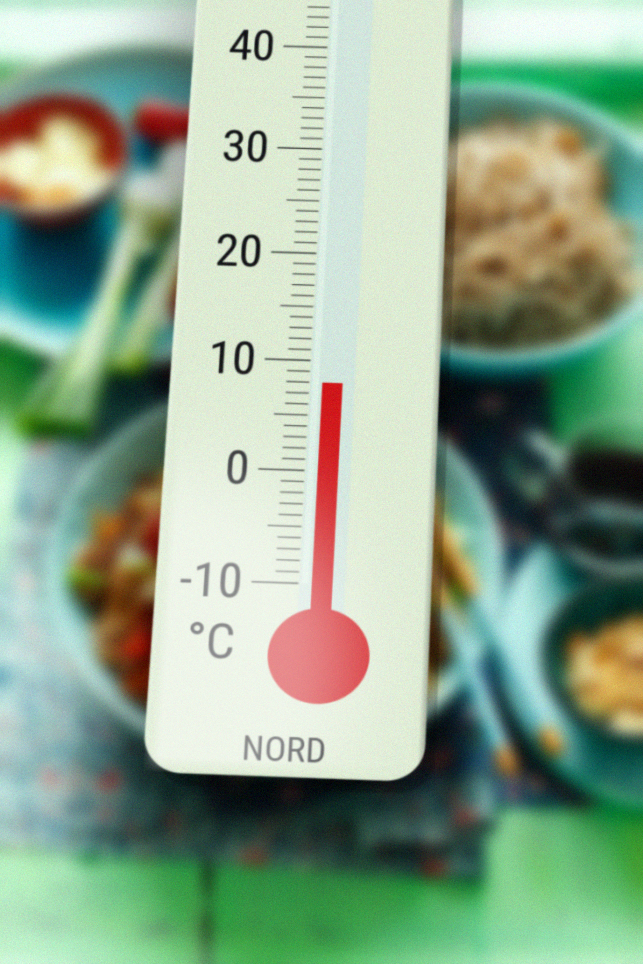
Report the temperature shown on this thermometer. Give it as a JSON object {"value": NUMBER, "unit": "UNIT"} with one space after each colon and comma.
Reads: {"value": 8, "unit": "°C"}
